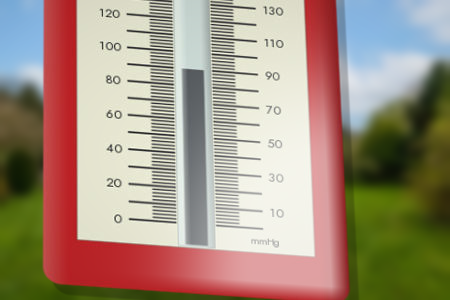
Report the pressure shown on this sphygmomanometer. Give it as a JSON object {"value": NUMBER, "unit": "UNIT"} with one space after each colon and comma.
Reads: {"value": 90, "unit": "mmHg"}
